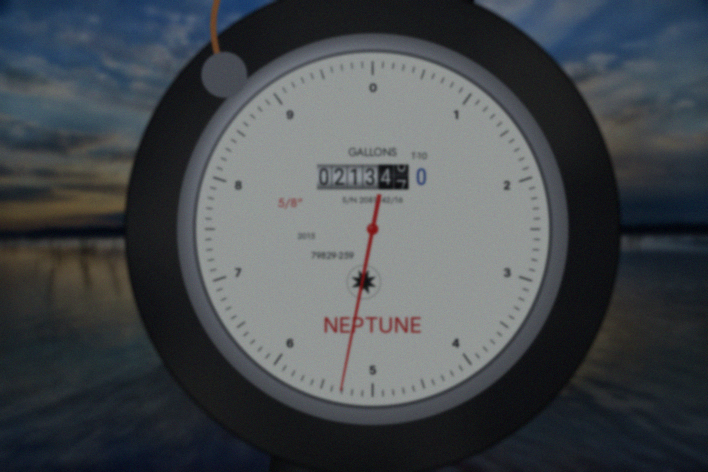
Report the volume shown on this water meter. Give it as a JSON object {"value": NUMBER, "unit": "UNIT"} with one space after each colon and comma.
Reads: {"value": 213465.3, "unit": "gal"}
